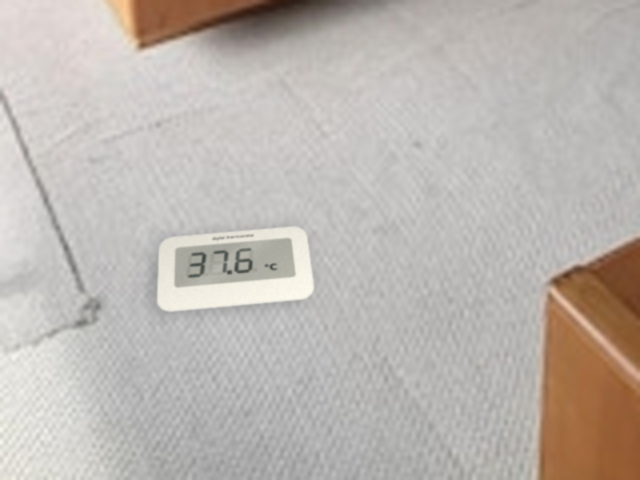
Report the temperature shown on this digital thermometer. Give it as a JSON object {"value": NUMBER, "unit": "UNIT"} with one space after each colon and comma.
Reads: {"value": 37.6, "unit": "°C"}
